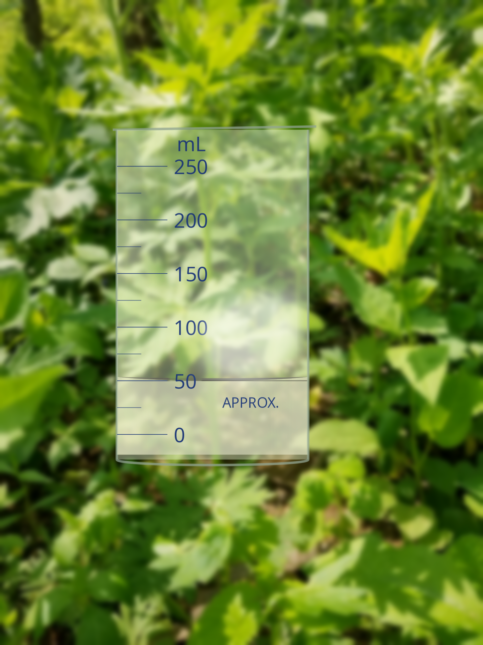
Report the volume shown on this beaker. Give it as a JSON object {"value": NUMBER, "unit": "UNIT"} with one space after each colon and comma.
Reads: {"value": 50, "unit": "mL"}
